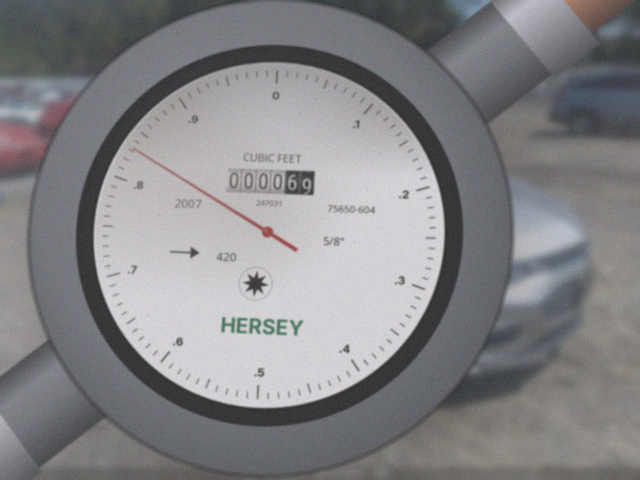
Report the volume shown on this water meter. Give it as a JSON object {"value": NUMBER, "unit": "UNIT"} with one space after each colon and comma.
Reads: {"value": 68.83, "unit": "ft³"}
